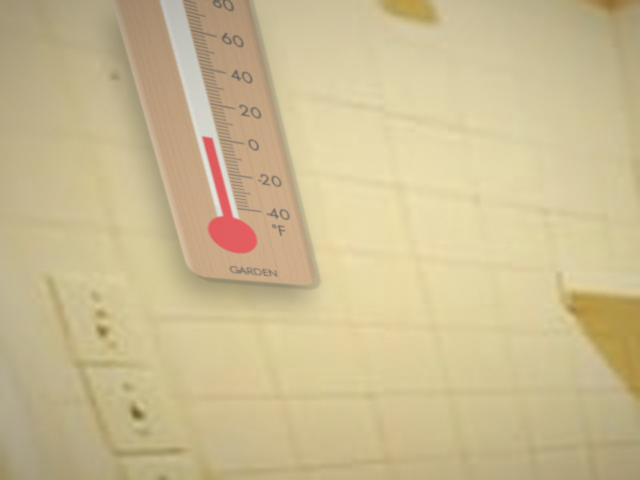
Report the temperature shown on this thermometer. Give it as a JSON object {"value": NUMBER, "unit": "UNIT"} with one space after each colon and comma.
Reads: {"value": 0, "unit": "°F"}
